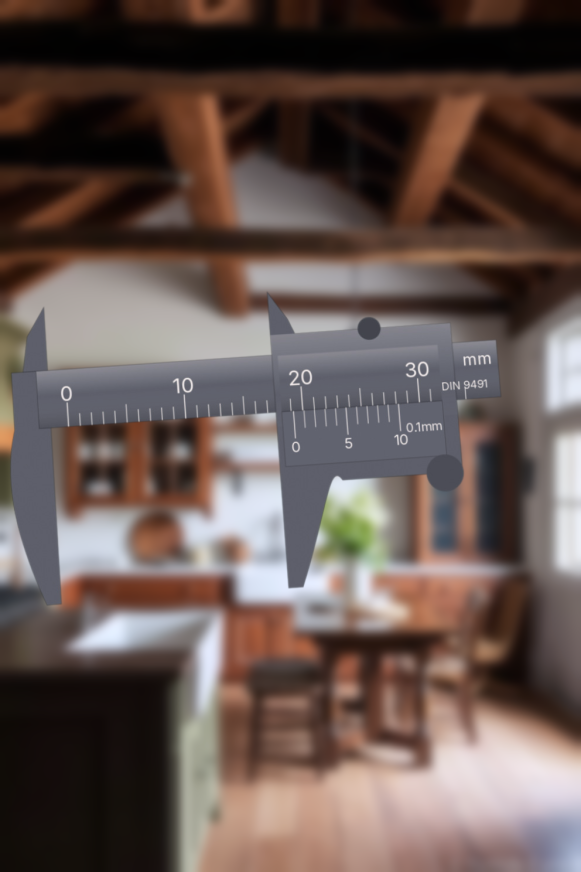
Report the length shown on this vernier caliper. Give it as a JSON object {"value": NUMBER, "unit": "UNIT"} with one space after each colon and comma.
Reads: {"value": 19.2, "unit": "mm"}
